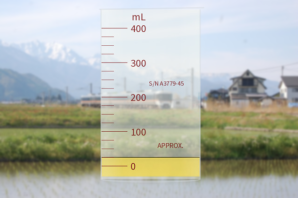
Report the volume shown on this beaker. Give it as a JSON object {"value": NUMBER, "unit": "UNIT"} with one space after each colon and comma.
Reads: {"value": 25, "unit": "mL"}
